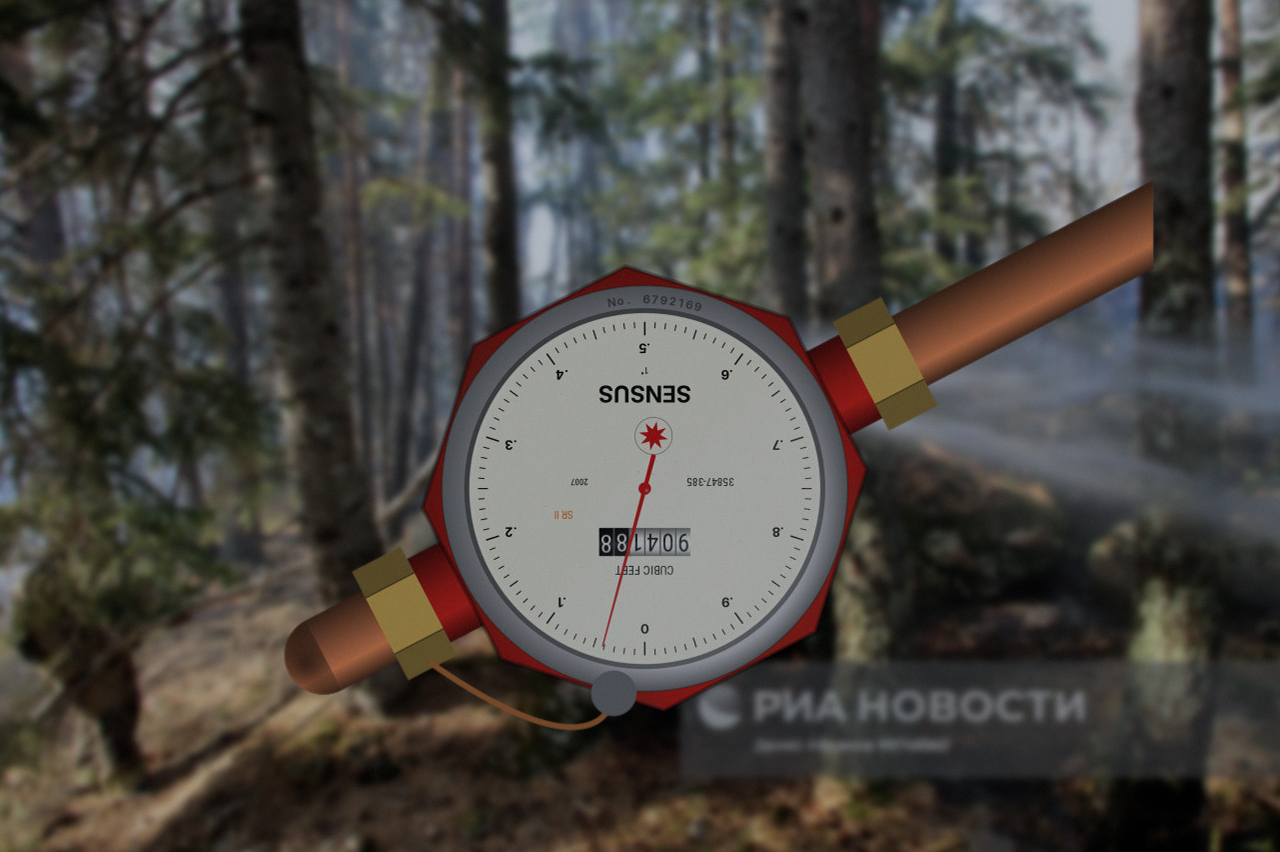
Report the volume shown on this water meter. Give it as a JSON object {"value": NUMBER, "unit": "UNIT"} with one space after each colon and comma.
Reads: {"value": 904188.04, "unit": "ft³"}
